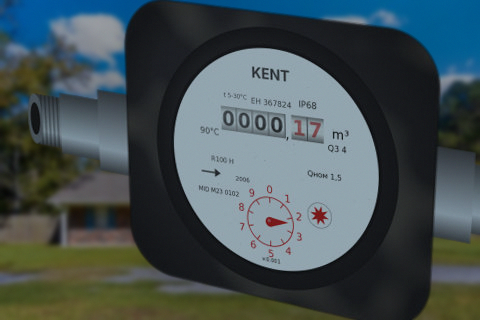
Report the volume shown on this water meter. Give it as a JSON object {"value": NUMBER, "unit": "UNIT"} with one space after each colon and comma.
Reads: {"value": 0.172, "unit": "m³"}
